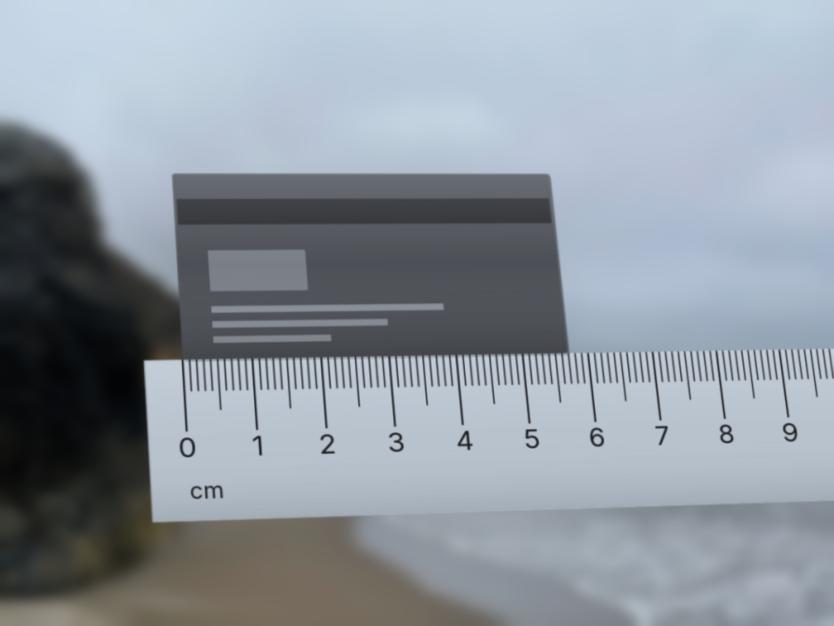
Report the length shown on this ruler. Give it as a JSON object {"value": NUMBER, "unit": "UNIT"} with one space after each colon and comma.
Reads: {"value": 5.7, "unit": "cm"}
